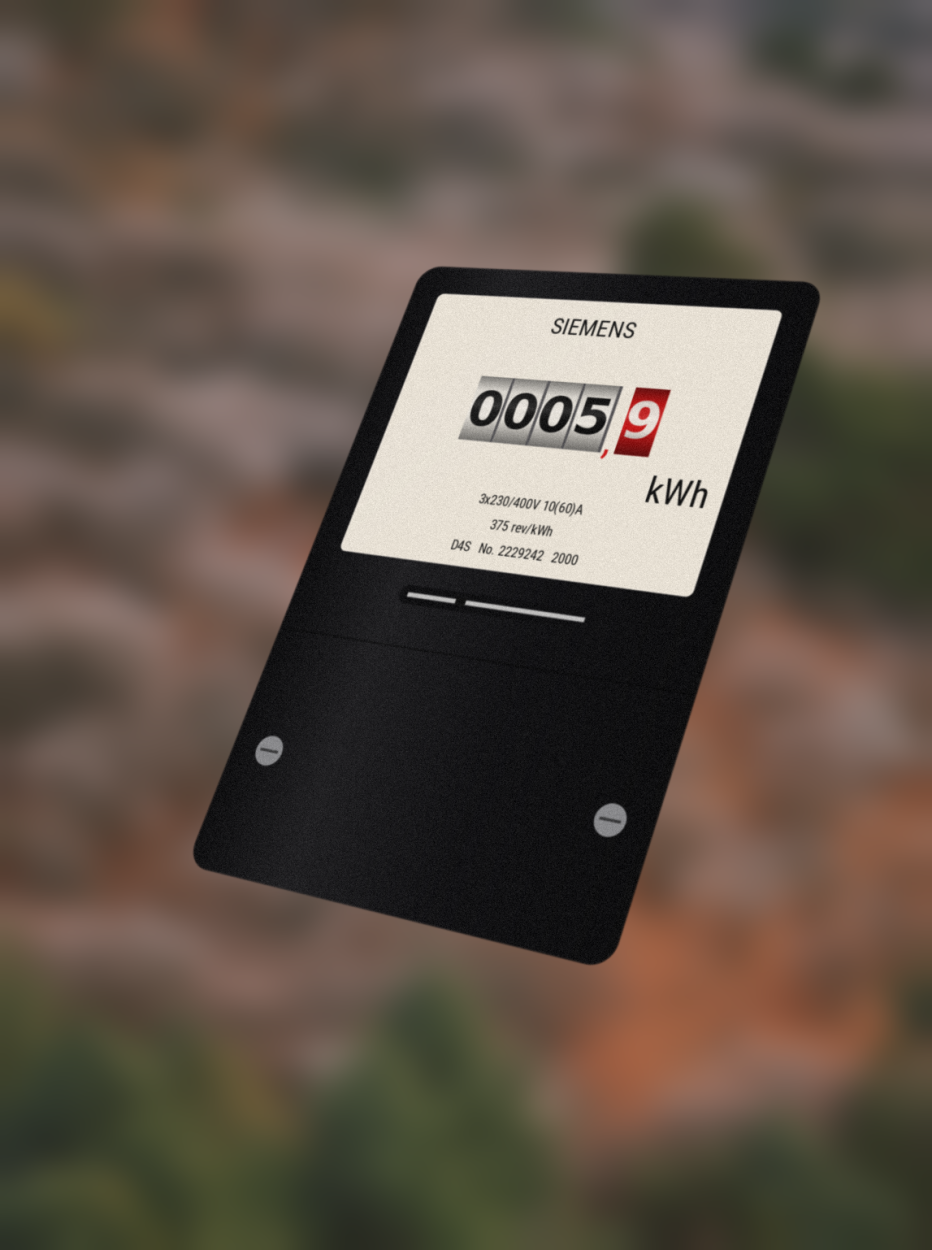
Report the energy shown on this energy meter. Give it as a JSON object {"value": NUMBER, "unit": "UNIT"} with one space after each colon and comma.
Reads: {"value": 5.9, "unit": "kWh"}
